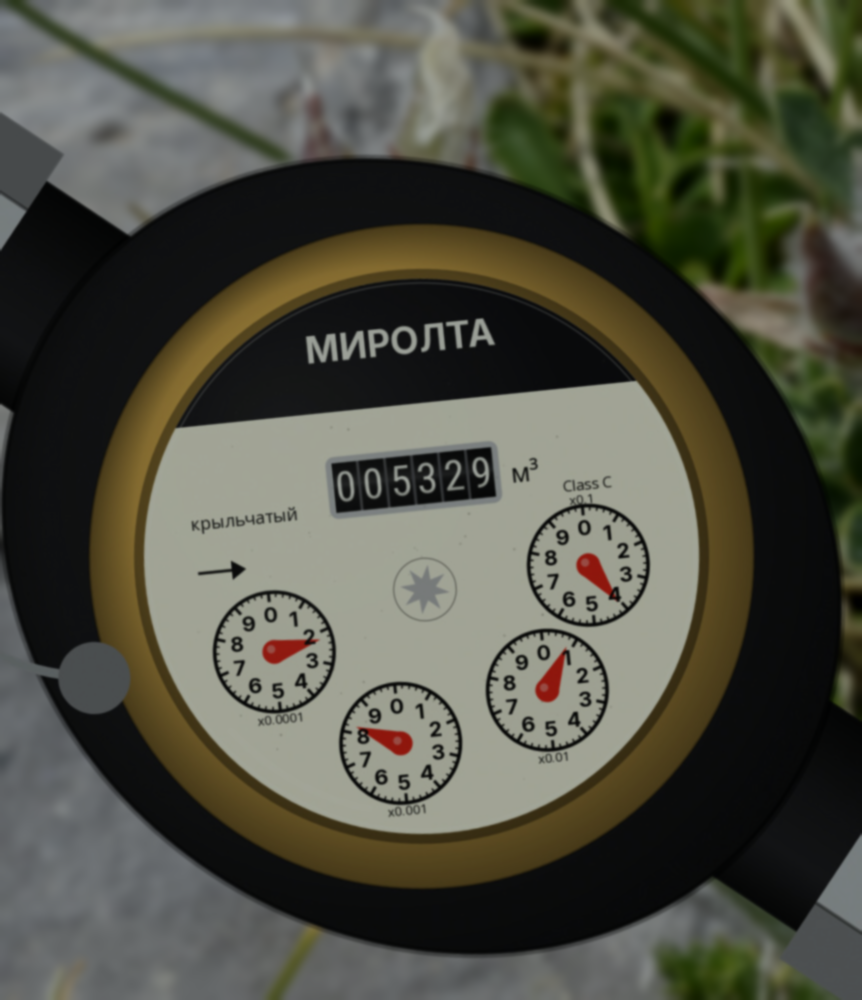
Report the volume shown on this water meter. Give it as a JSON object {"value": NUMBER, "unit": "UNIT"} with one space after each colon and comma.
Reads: {"value": 5329.4082, "unit": "m³"}
